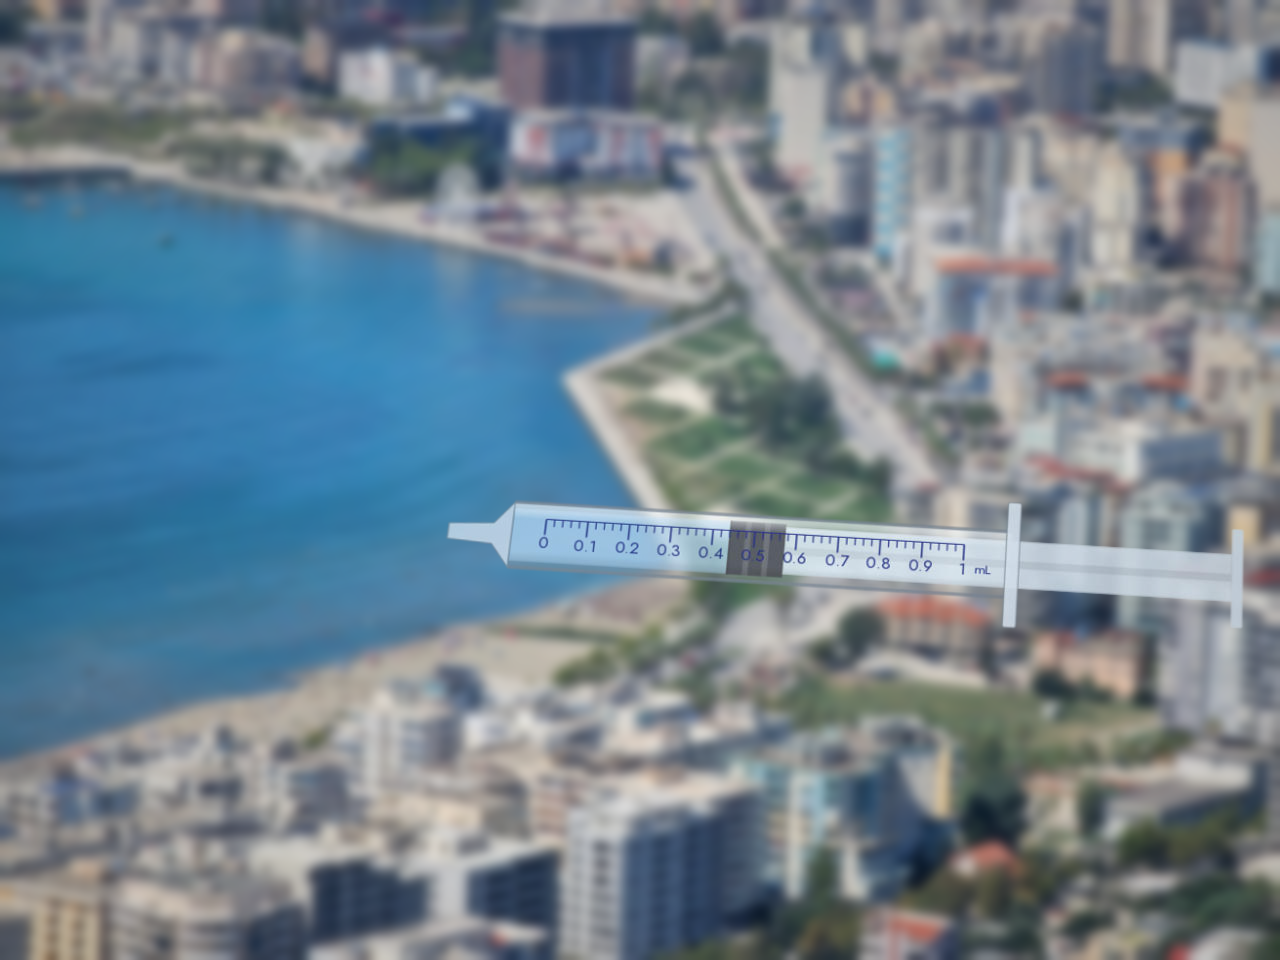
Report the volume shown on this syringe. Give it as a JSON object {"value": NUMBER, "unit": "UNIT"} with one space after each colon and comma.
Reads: {"value": 0.44, "unit": "mL"}
